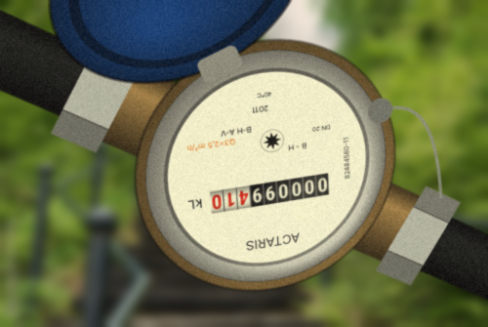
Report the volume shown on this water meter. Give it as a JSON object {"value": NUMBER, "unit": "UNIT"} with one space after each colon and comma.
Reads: {"value": 99.410, "unit": "kL"}
